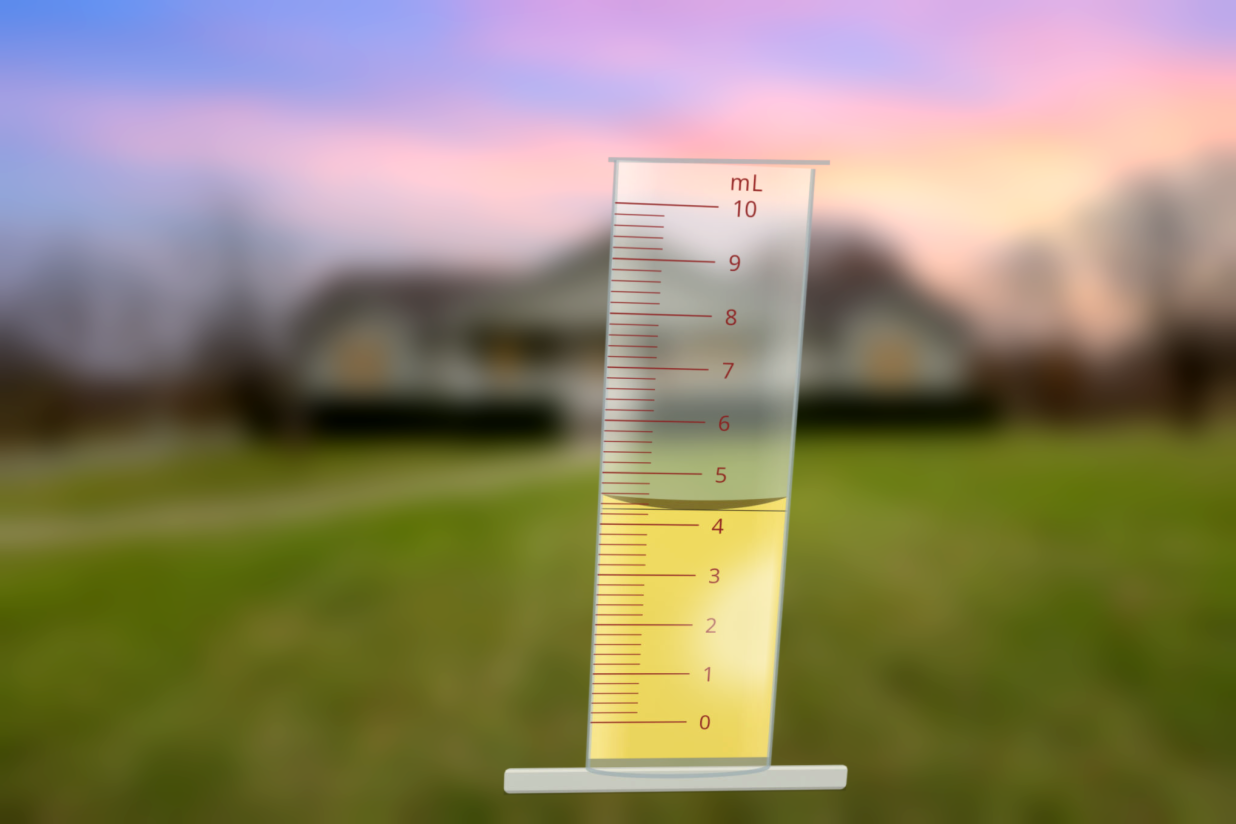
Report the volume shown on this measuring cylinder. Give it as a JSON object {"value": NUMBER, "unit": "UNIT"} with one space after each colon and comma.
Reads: {"value": 4.3, "unit": "mL"}
